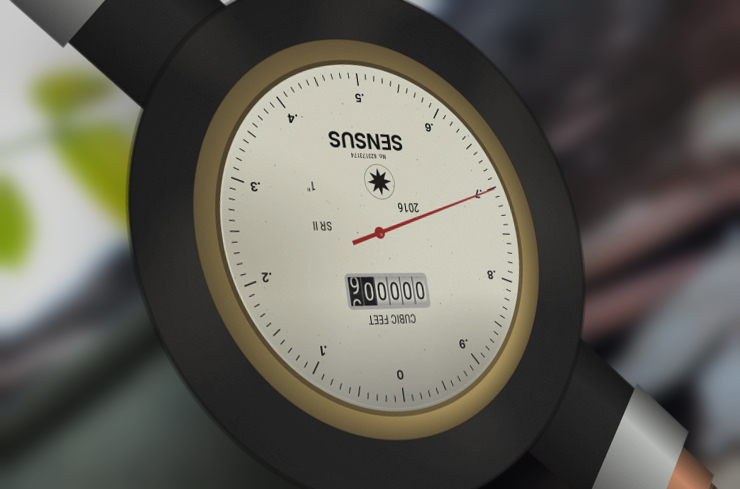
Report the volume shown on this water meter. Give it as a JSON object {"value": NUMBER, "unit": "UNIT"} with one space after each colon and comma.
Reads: {"value": 5.70, "unit": "ft³"}
